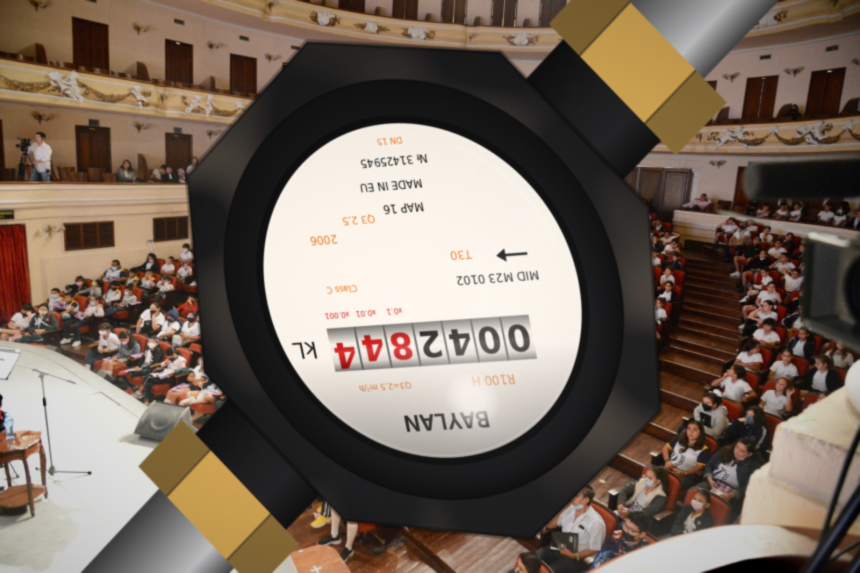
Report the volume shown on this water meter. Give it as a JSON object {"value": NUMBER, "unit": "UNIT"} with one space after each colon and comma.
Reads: {"value": 42.844, "unit": "kL"}
